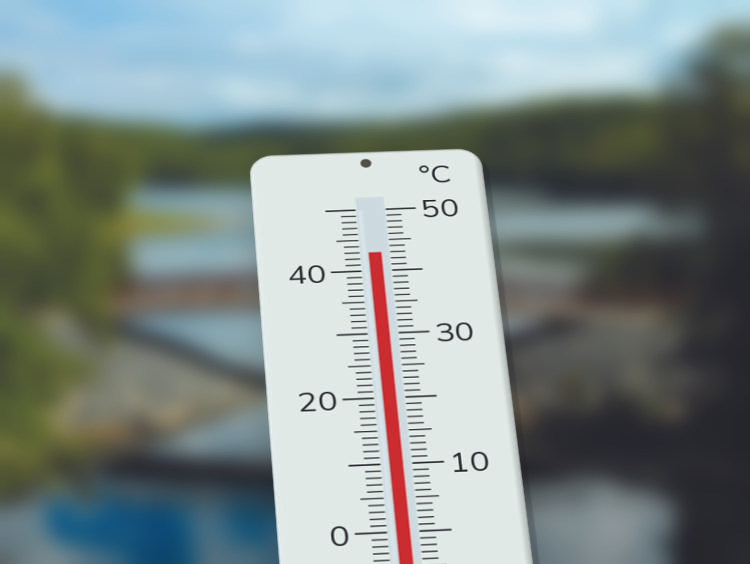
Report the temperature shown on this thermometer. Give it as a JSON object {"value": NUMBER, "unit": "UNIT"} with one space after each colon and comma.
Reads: {"value": 43, "unit": "°C"}
